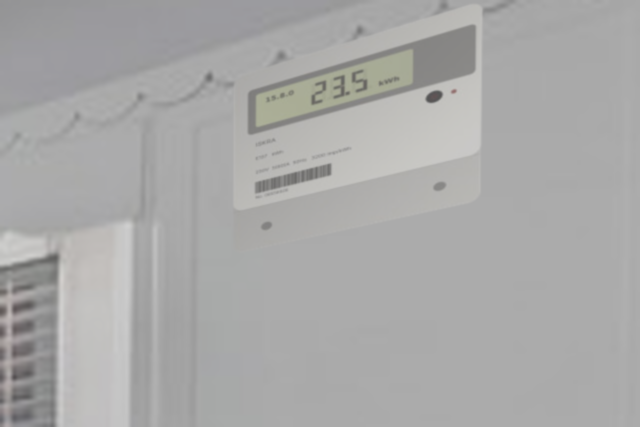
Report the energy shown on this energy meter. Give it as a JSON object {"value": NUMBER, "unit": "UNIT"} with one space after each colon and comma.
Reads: {"value": 23.5, "unit": "kWh"}
